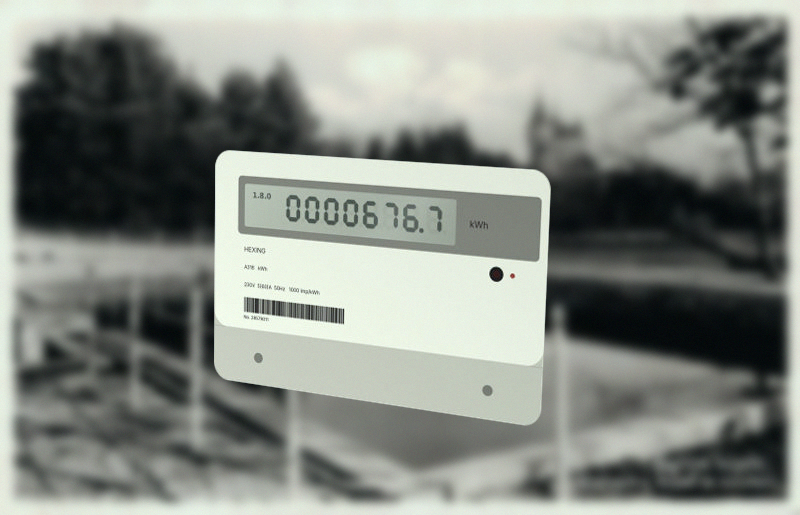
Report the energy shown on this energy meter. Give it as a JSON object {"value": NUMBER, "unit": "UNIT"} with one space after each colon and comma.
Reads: {"value": 676.7, "unit": "kWh"}
